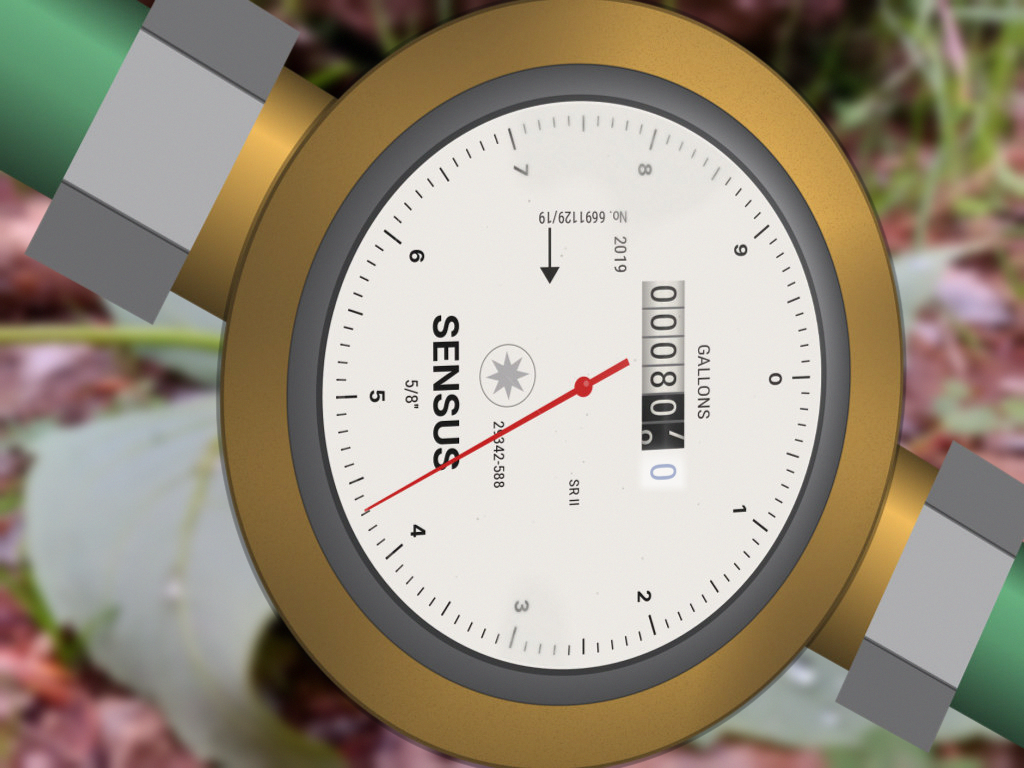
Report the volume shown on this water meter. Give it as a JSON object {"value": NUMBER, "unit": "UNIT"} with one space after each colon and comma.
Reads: {"value": 8074.3, "unit": "gal"}
